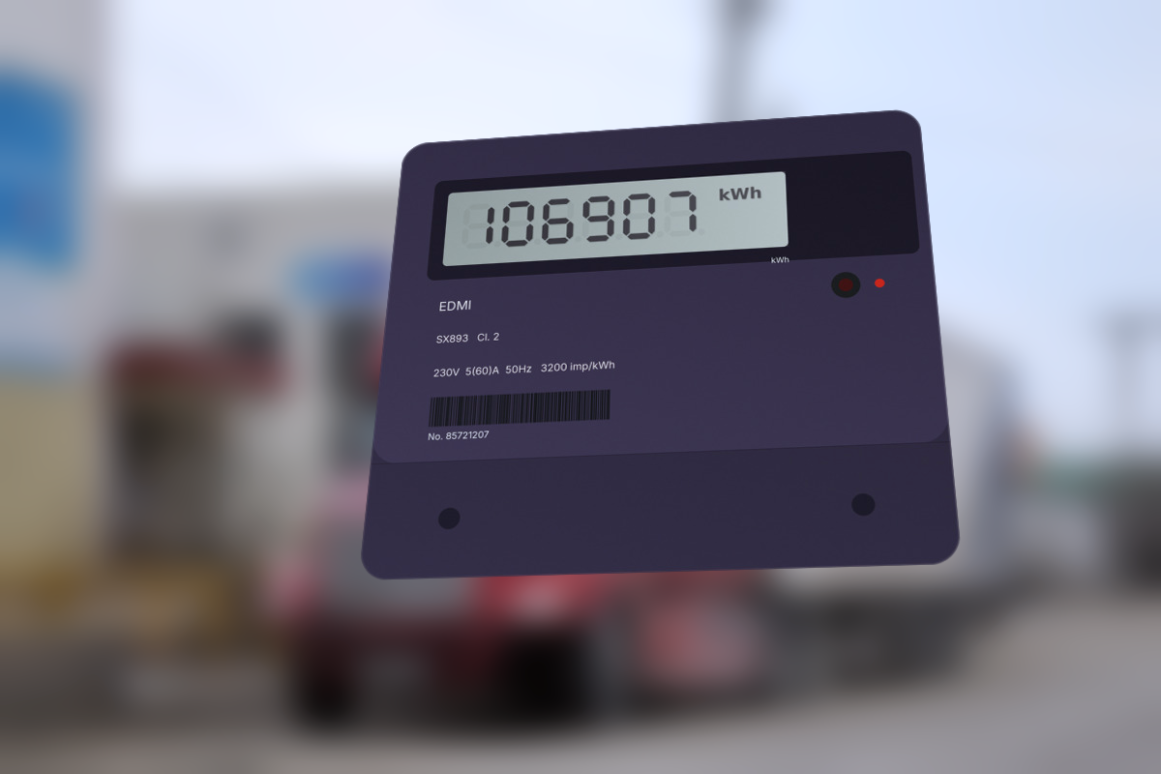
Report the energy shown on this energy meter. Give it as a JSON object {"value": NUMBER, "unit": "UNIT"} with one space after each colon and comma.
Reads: {"value": 106907, "unit": "kWh"}
